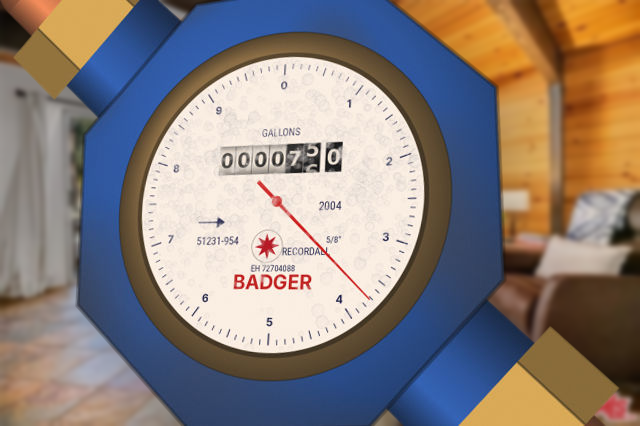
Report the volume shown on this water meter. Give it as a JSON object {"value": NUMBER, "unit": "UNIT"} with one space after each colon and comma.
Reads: {"value": 753.7, "unit": "gal"}
